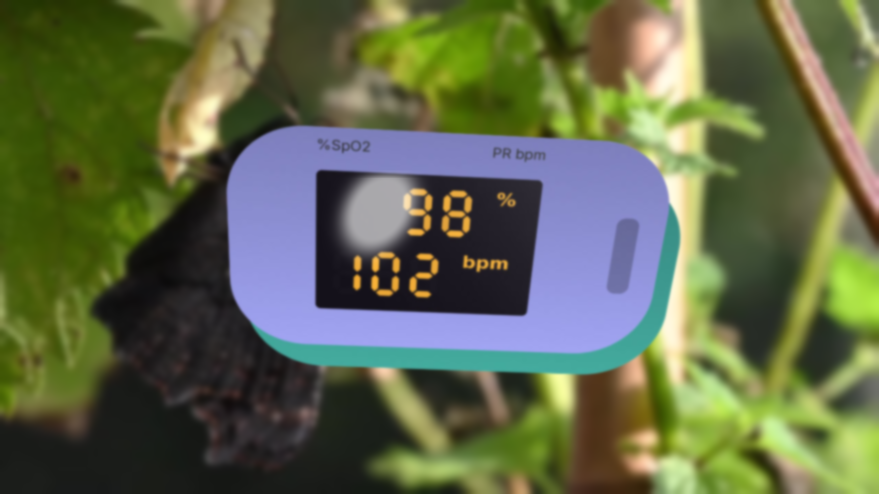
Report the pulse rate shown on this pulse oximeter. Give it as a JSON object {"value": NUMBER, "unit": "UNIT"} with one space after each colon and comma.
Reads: {"value": 102, "unit": "bpm"}
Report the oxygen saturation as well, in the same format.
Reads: {"value": 98, "unit": "%"}
